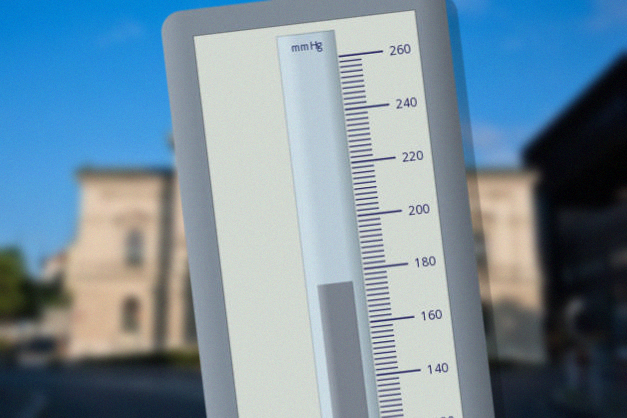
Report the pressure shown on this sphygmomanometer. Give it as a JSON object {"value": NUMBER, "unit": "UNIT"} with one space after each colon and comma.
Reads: {"value": 176, "unit": "mmHg"}
